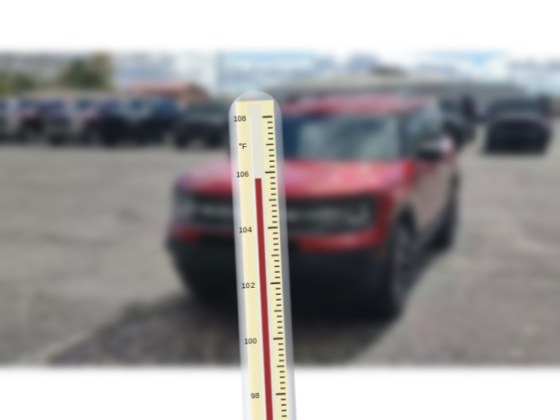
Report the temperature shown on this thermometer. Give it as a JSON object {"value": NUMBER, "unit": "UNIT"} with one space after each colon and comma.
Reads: {"value": 105.8, "unit": "°F"}
